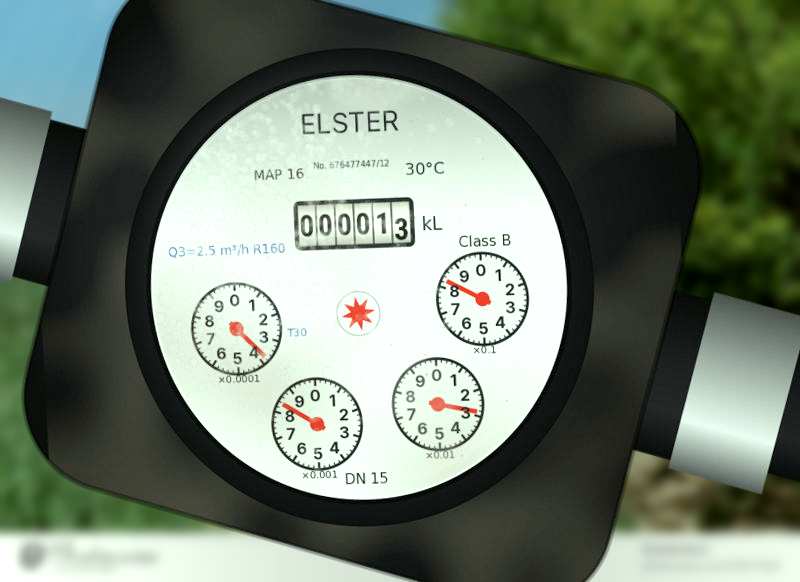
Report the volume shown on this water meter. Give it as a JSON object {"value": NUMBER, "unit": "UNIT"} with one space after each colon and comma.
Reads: {"value": 12.8283, "unit": "kL"}
